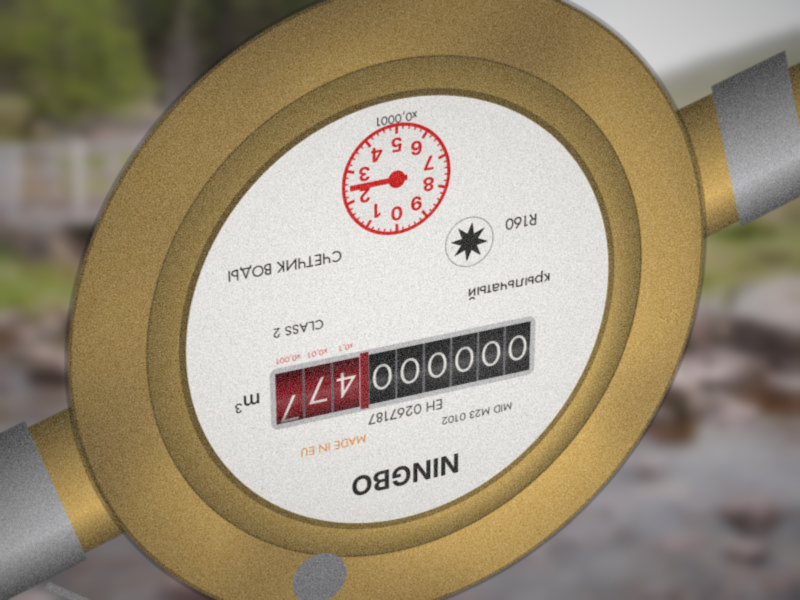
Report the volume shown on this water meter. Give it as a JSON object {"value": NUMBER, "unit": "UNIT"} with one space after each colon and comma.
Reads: {"value": 0.4772, "unit": "m³"}
